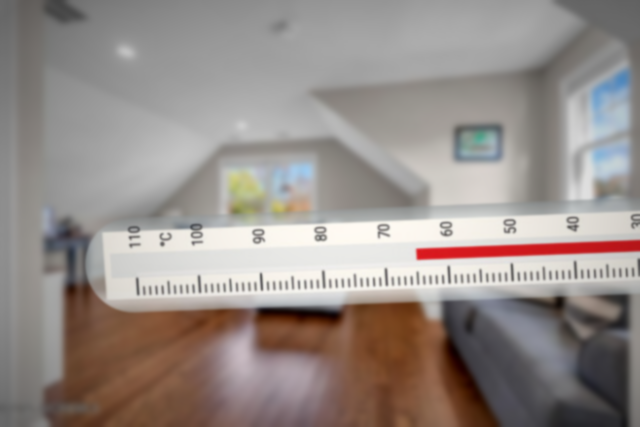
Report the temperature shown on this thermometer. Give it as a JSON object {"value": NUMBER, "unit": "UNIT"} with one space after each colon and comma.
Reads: {"value": 65, "unit": "°C"}
